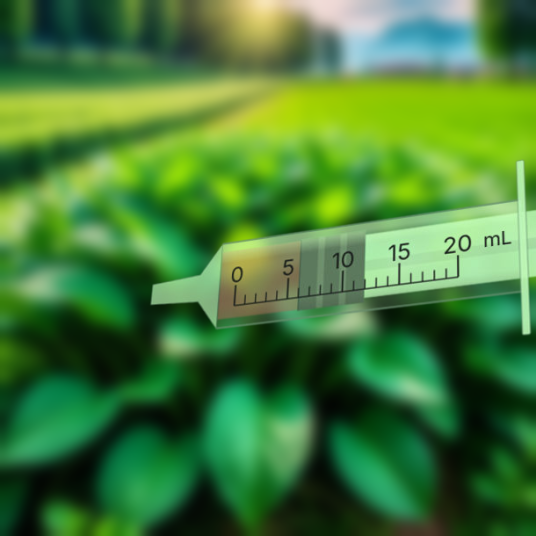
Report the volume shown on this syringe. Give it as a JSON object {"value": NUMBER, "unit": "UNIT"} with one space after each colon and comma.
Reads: {"value": 6, "unit": "mL"}
